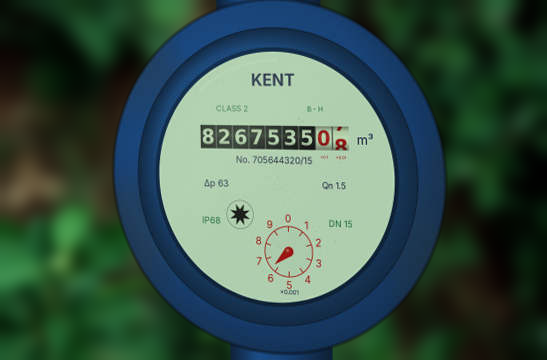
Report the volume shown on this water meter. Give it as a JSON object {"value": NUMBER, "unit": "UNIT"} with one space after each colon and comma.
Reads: {"value": 8267535.076, "unit": "m³"}
